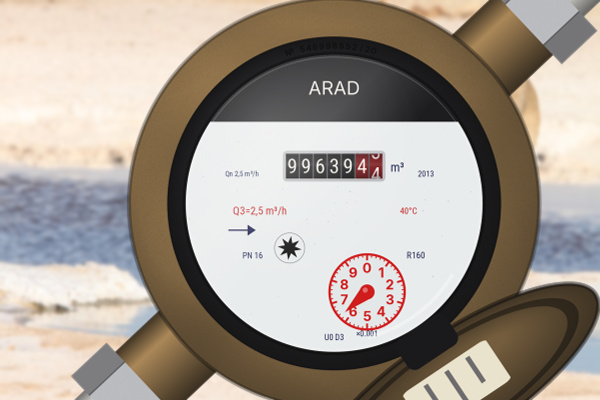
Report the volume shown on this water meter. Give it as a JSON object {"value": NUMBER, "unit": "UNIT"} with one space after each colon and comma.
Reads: {"value": 99639.436, "unit": "m³"}
